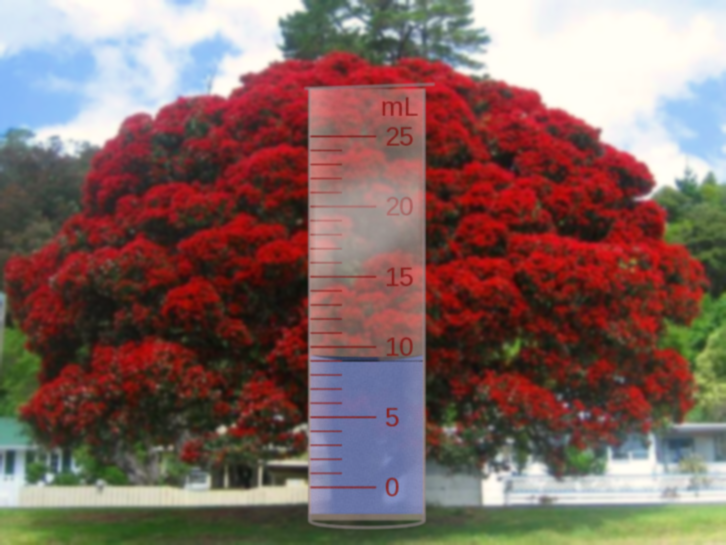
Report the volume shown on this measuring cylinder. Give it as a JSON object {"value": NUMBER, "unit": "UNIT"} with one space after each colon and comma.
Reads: {"value": 9, "unit": "mL"}
